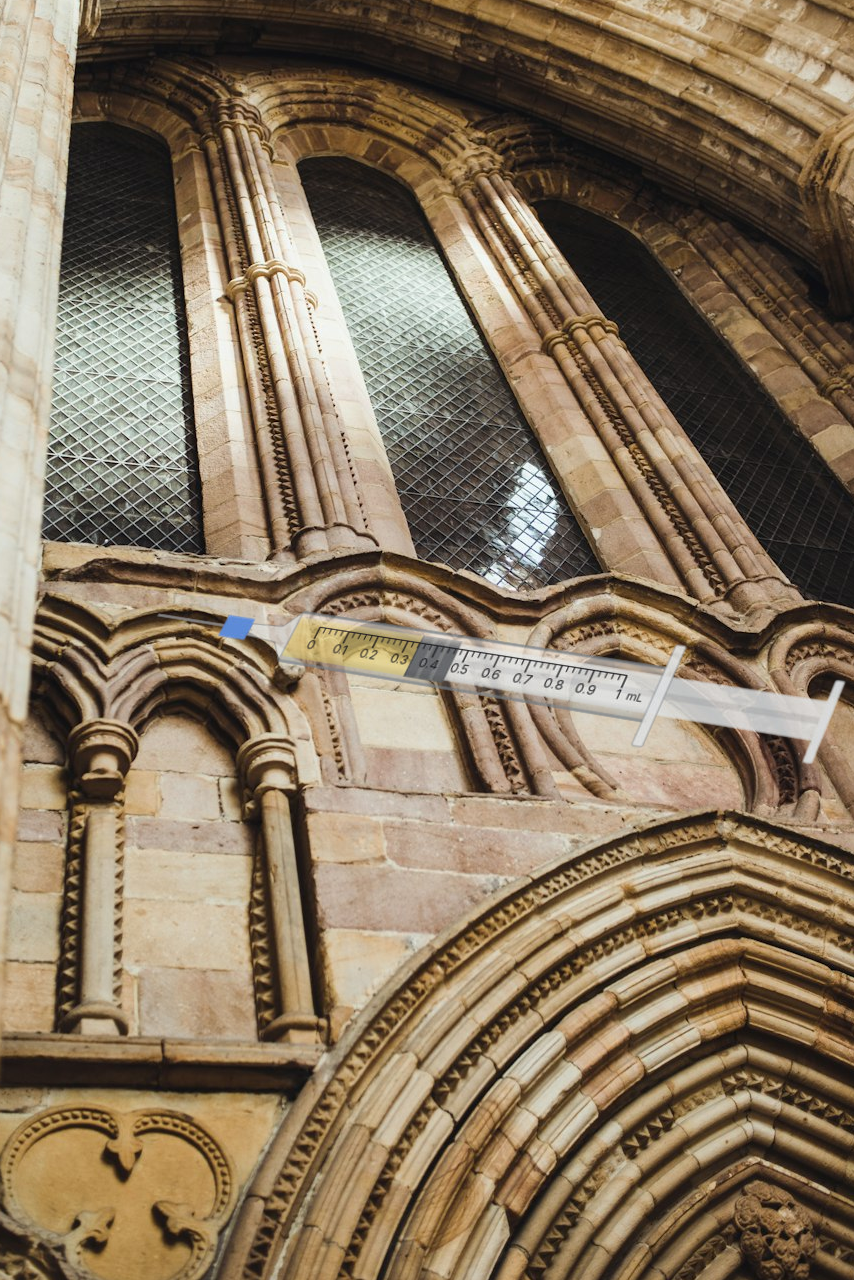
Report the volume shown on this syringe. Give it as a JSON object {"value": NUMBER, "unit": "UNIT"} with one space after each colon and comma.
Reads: {"value": 0.34, "unit": "mL"}
